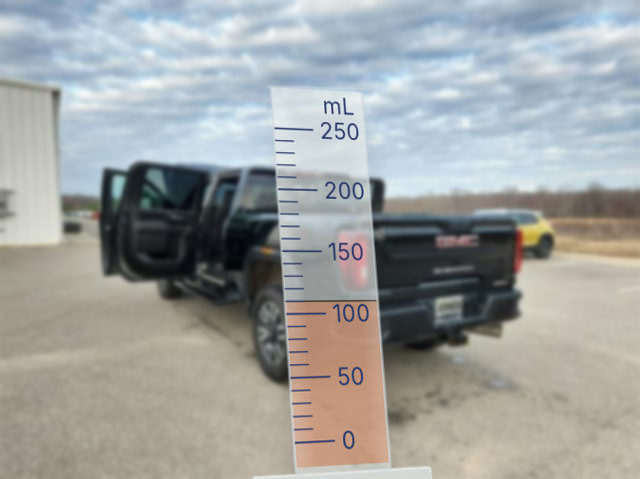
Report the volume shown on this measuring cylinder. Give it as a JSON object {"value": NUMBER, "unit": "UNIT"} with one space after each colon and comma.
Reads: {"value": 110, "unit": "mL"}
